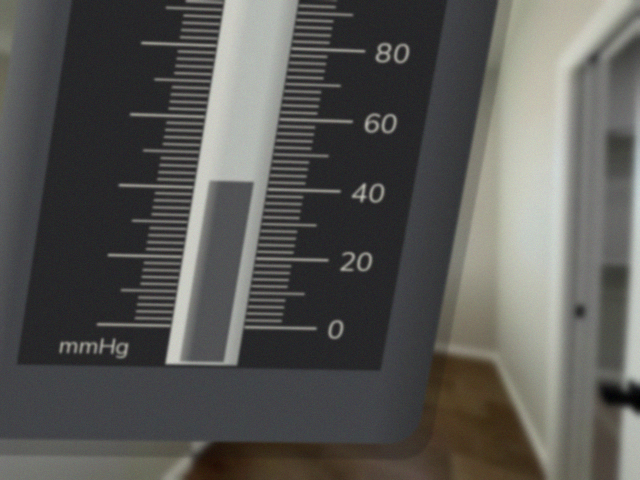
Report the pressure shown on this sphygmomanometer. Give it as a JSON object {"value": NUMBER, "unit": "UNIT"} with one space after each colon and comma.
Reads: {"value": 42, "unit": "mmHg"}
